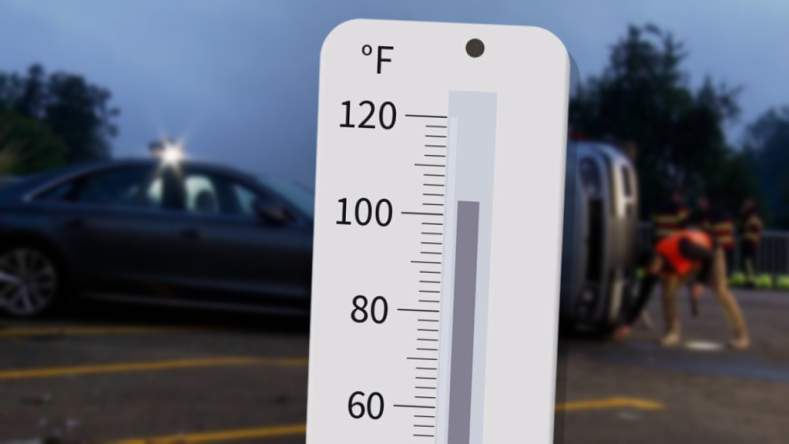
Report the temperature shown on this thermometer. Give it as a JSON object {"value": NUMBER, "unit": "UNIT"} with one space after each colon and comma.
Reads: {"value": 103, "unit": "°F"}
